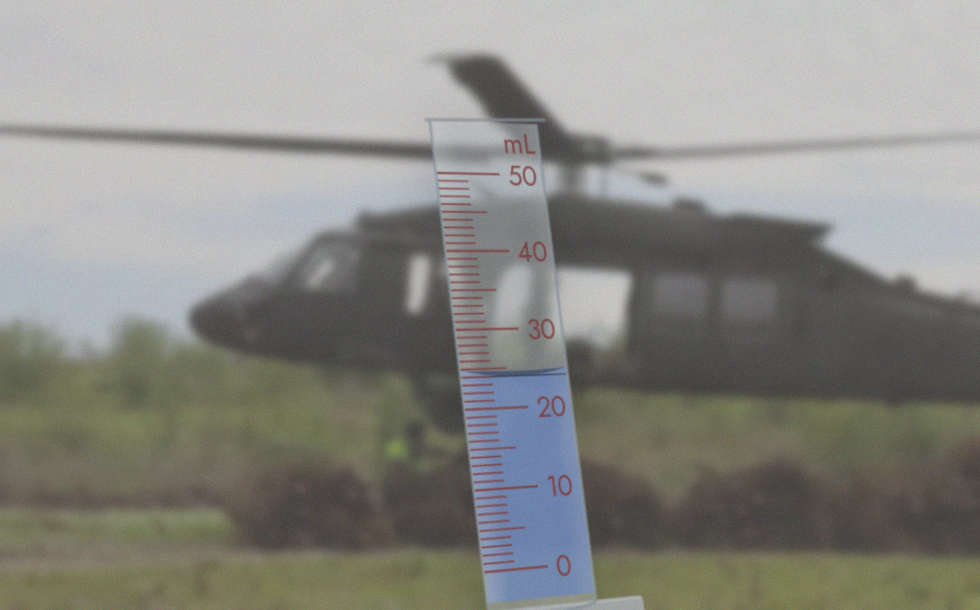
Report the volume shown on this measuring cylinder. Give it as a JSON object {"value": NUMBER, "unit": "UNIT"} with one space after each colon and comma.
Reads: {"value": 24, "unit": "mL"}
